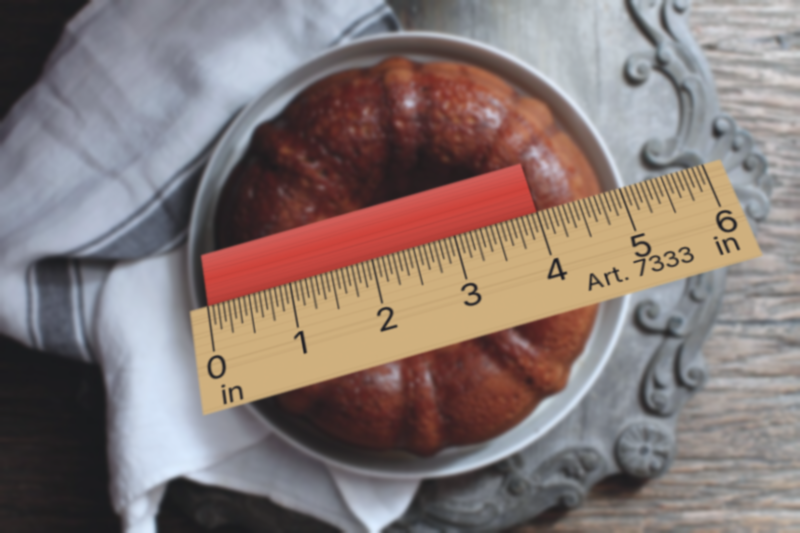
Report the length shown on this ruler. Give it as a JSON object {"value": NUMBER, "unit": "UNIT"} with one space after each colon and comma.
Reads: {"value": 4, "unit": "in"}
